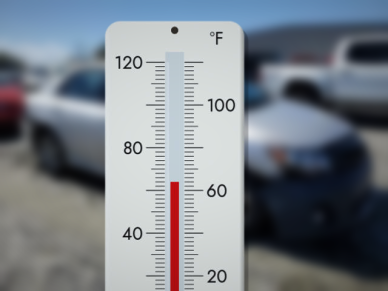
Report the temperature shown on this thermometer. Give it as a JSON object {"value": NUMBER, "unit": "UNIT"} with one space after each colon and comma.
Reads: {"value": 64, "unit": "°F"}
